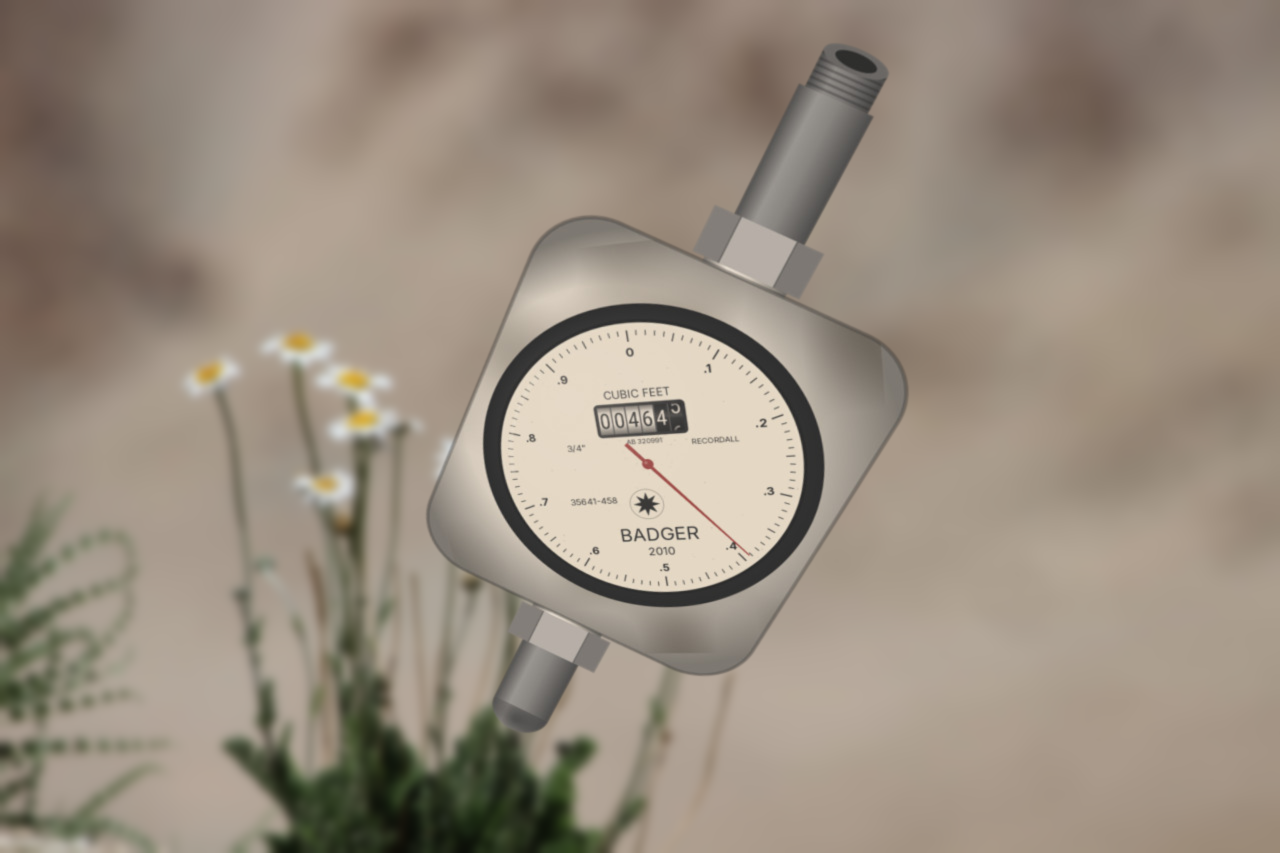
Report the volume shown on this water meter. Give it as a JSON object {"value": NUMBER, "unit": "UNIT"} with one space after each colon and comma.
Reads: {"value": 4645.39, "unit": "ft³"}
